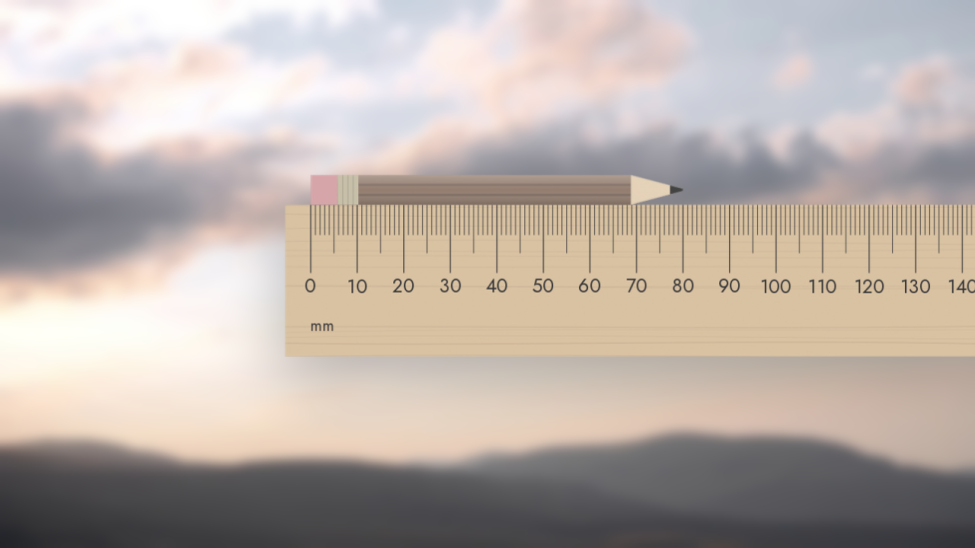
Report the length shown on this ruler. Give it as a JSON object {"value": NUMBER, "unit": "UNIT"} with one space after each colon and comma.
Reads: {"value": 80, "unit": "mm"}
